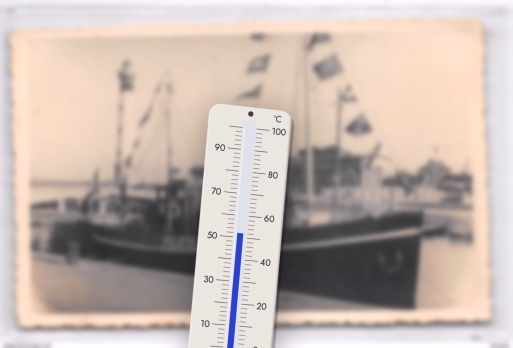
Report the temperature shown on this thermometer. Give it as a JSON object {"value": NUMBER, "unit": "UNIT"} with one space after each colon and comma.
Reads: {"value": 52, "unit": "°C"}
